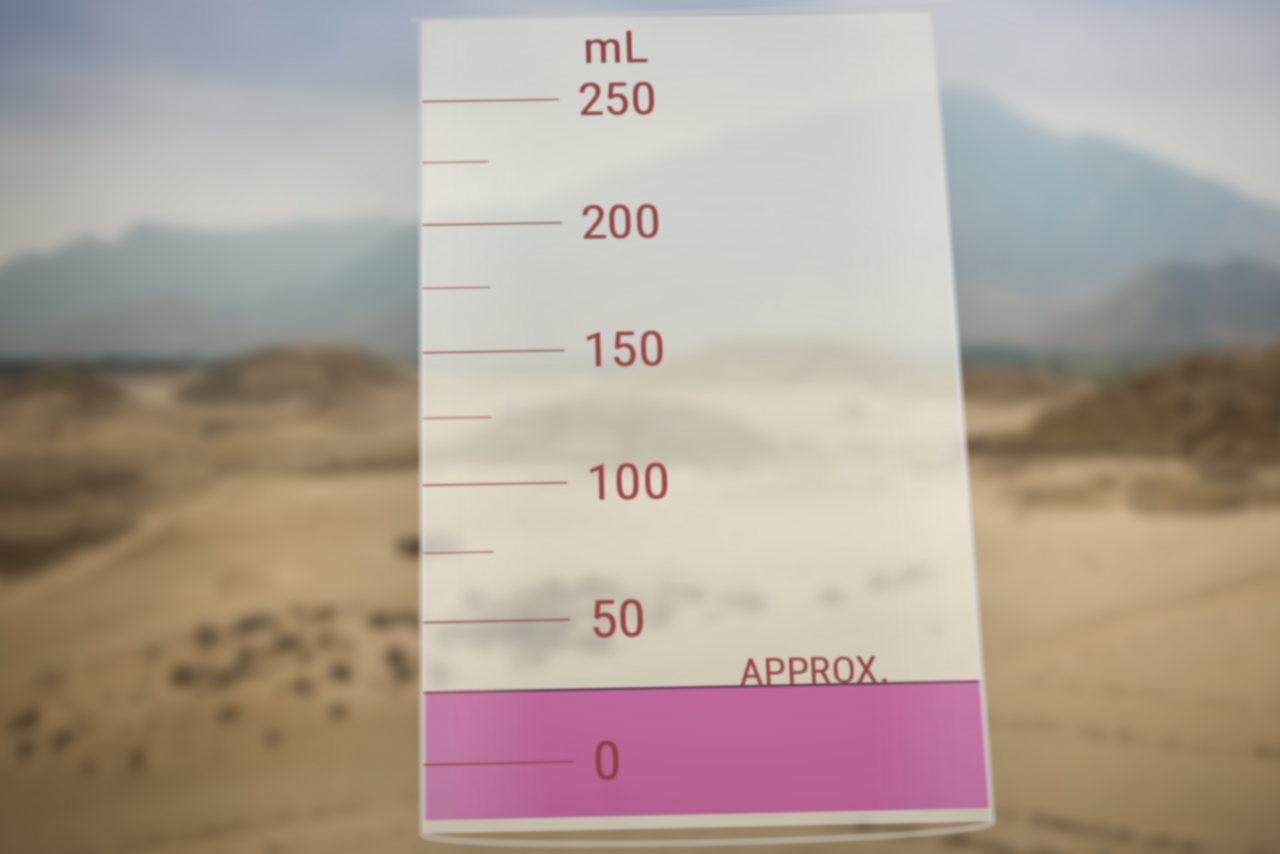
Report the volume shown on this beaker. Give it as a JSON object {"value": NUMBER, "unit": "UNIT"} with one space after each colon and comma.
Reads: {"value": 25, "unit": "mL"}
